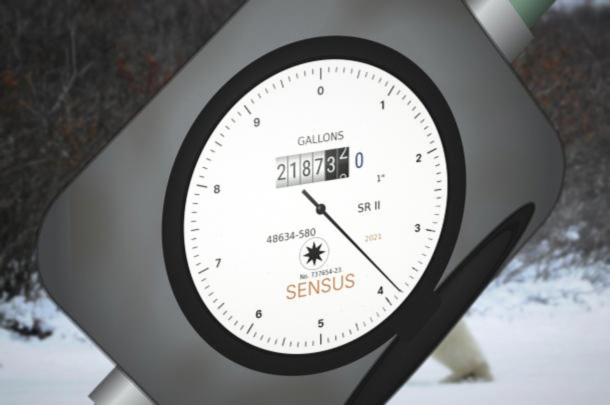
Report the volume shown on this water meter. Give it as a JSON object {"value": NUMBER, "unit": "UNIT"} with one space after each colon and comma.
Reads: {"value": 2187323.8, "unit": "gal"}
